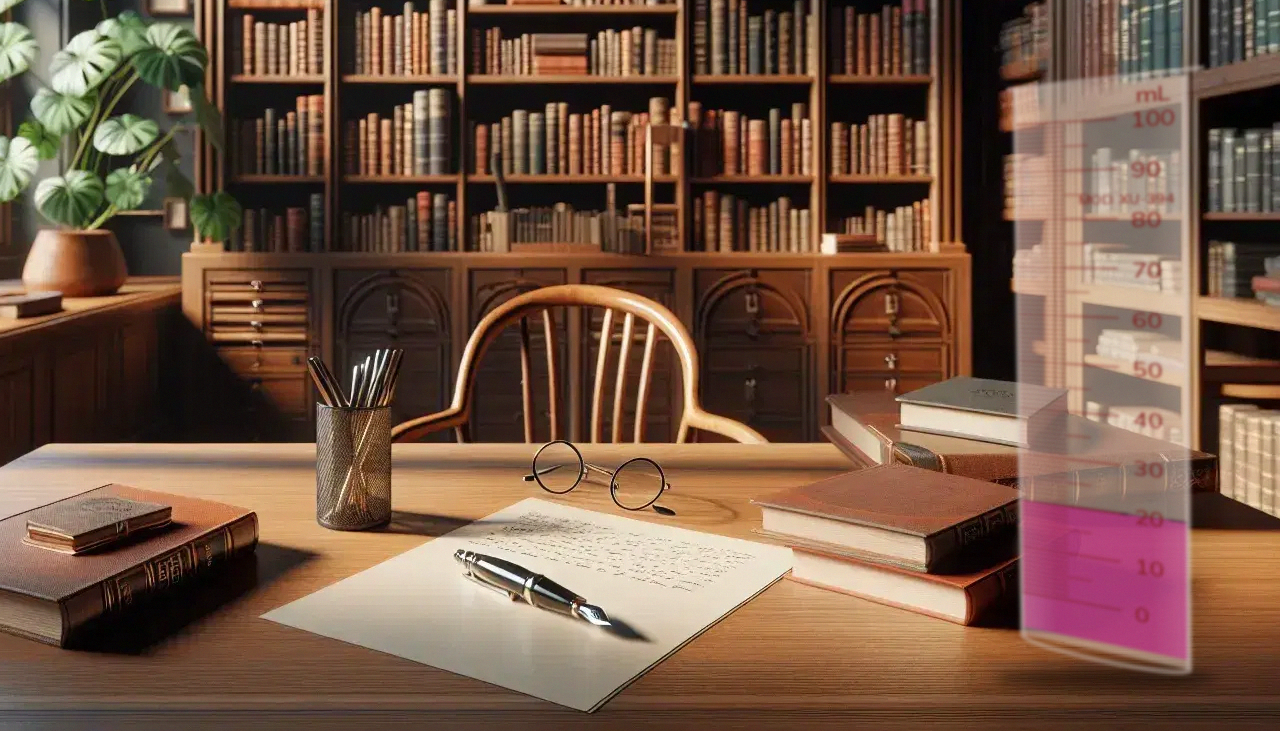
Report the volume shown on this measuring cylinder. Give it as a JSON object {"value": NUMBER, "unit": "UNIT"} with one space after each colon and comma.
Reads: {"value": 20, "unit": "mL"}
